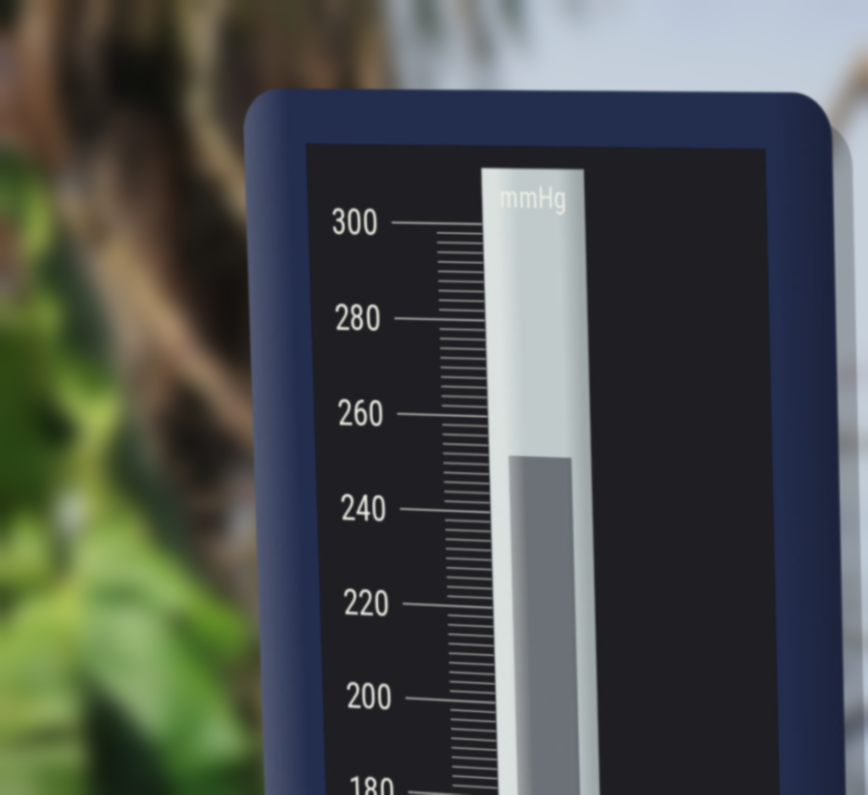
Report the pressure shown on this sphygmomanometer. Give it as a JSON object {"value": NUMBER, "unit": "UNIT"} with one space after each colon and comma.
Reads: {"value": 252, "unit": "mmHg"}
